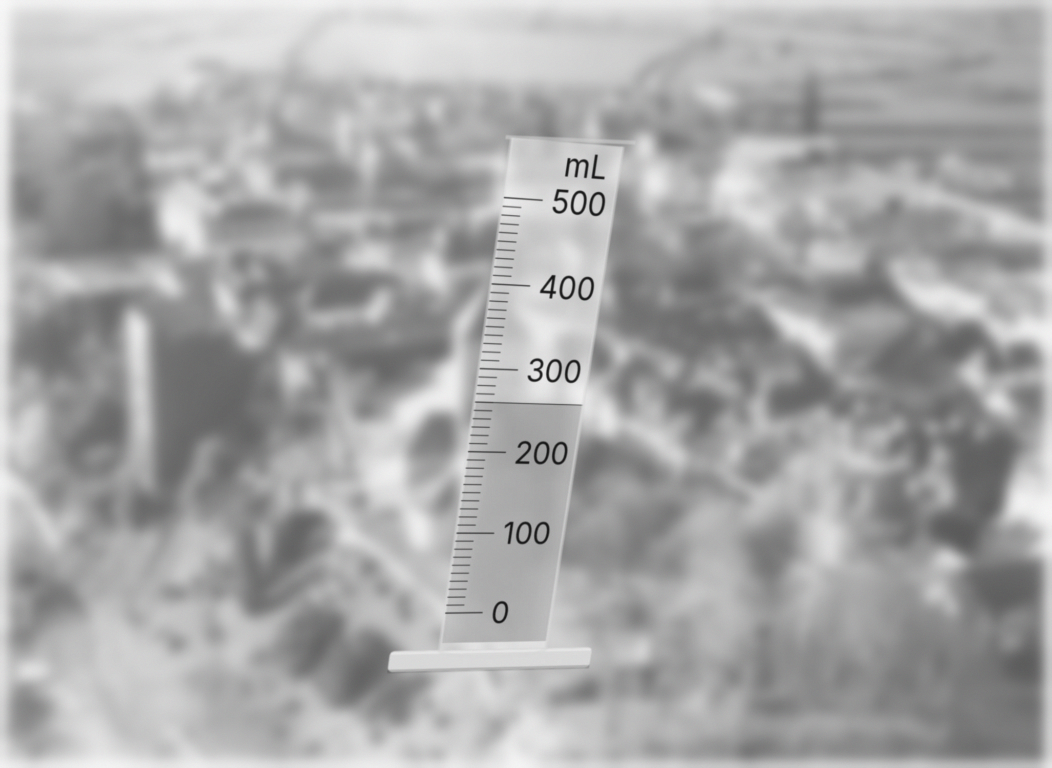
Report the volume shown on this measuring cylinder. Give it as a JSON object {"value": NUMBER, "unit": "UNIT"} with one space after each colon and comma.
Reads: {"value": 260, "unit": "mL"}
